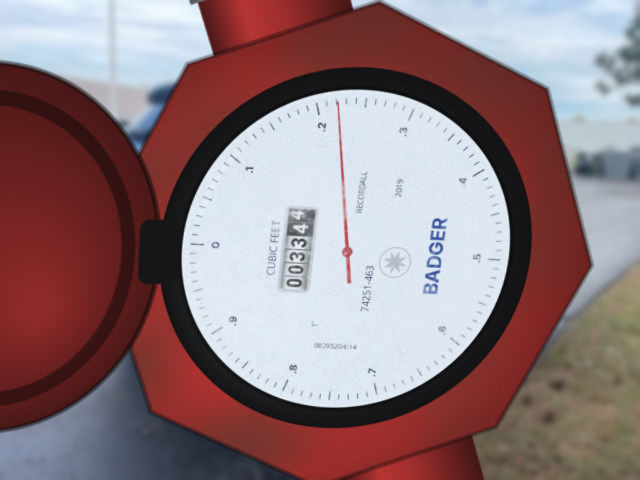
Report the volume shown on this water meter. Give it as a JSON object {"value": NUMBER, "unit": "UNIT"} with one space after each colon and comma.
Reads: {"value": 3344.22, "unit": "ft³"}
